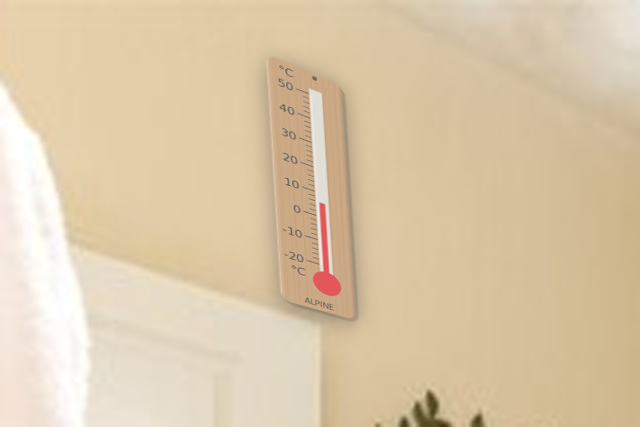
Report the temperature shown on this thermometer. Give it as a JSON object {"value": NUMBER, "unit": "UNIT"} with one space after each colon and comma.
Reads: {"value": 6, "unit": "°C"}
